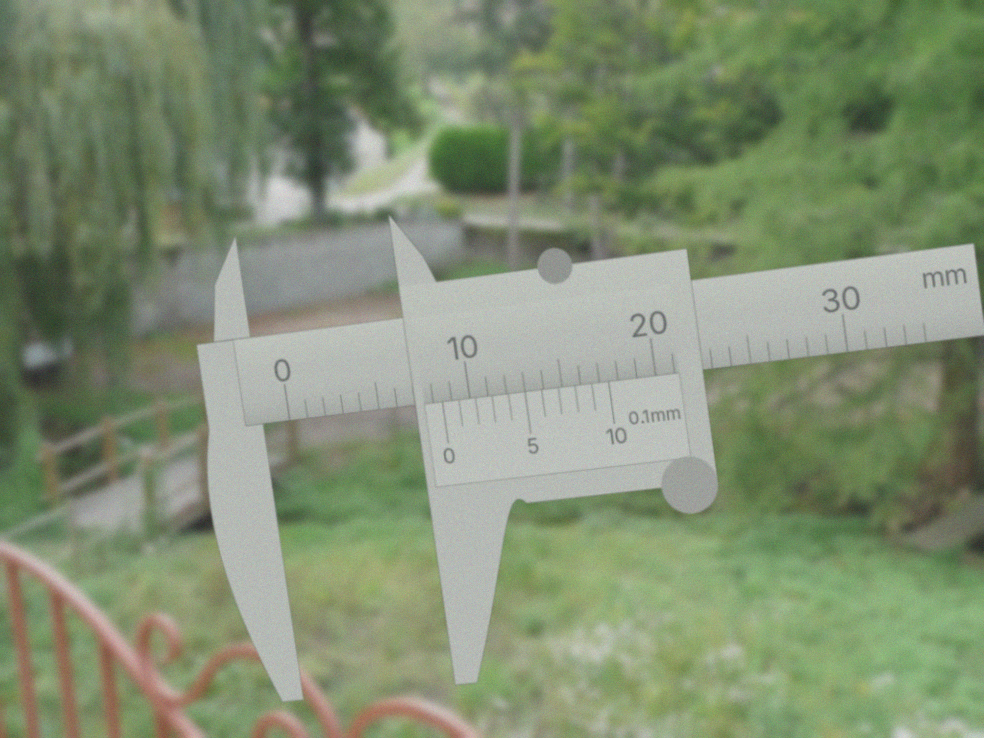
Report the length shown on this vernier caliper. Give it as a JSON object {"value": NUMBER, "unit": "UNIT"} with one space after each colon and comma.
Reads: {"value": 8.5, "unit": "mm"}
